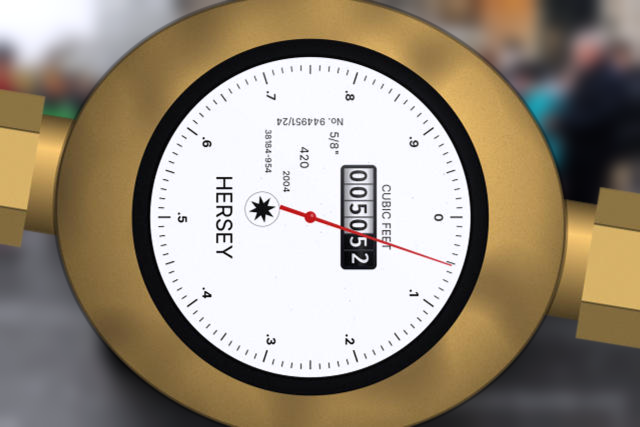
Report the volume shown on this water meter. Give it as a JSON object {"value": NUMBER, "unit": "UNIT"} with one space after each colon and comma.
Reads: {"value": 5052.05, "unit": "ft³"}
